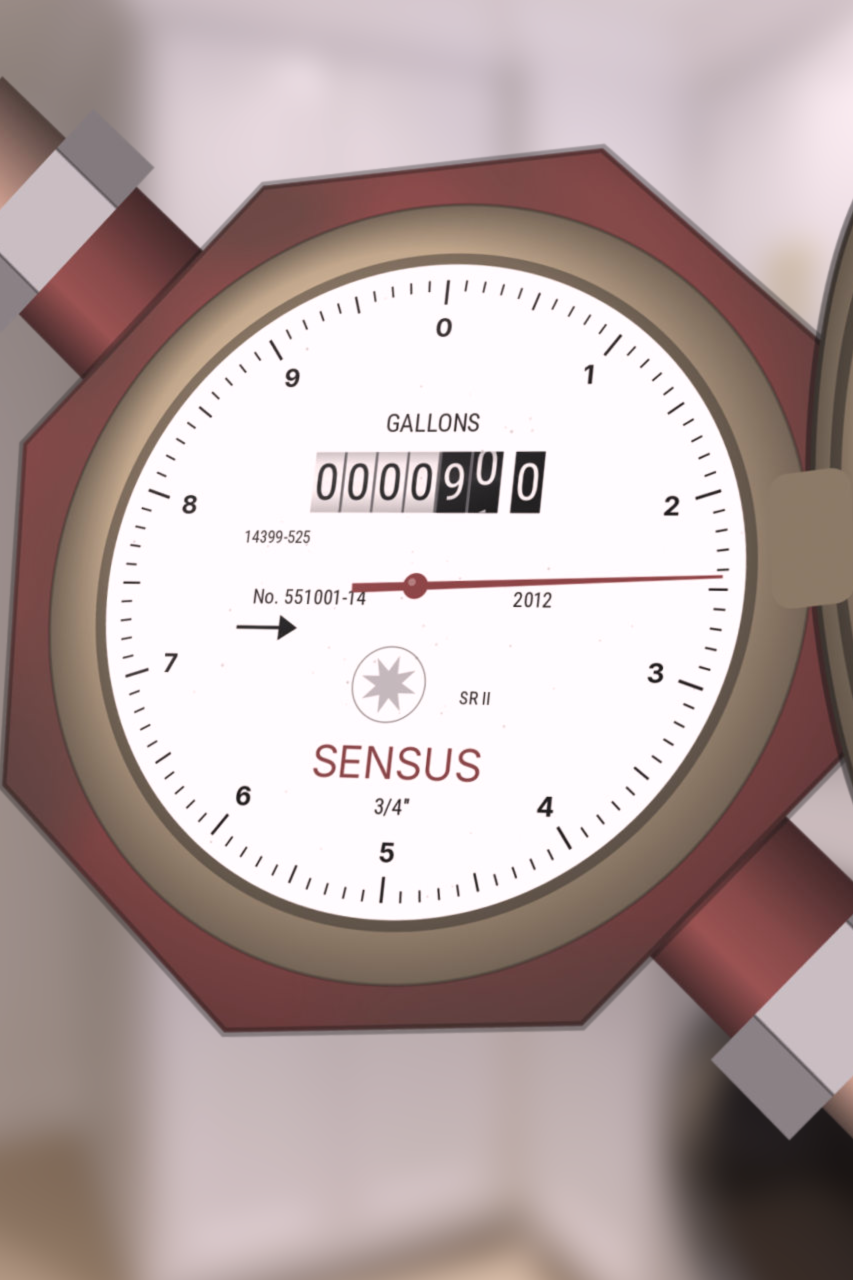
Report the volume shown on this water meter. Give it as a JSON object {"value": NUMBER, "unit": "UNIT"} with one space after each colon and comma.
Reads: {"value": 902.4, "unit": "gal"}
